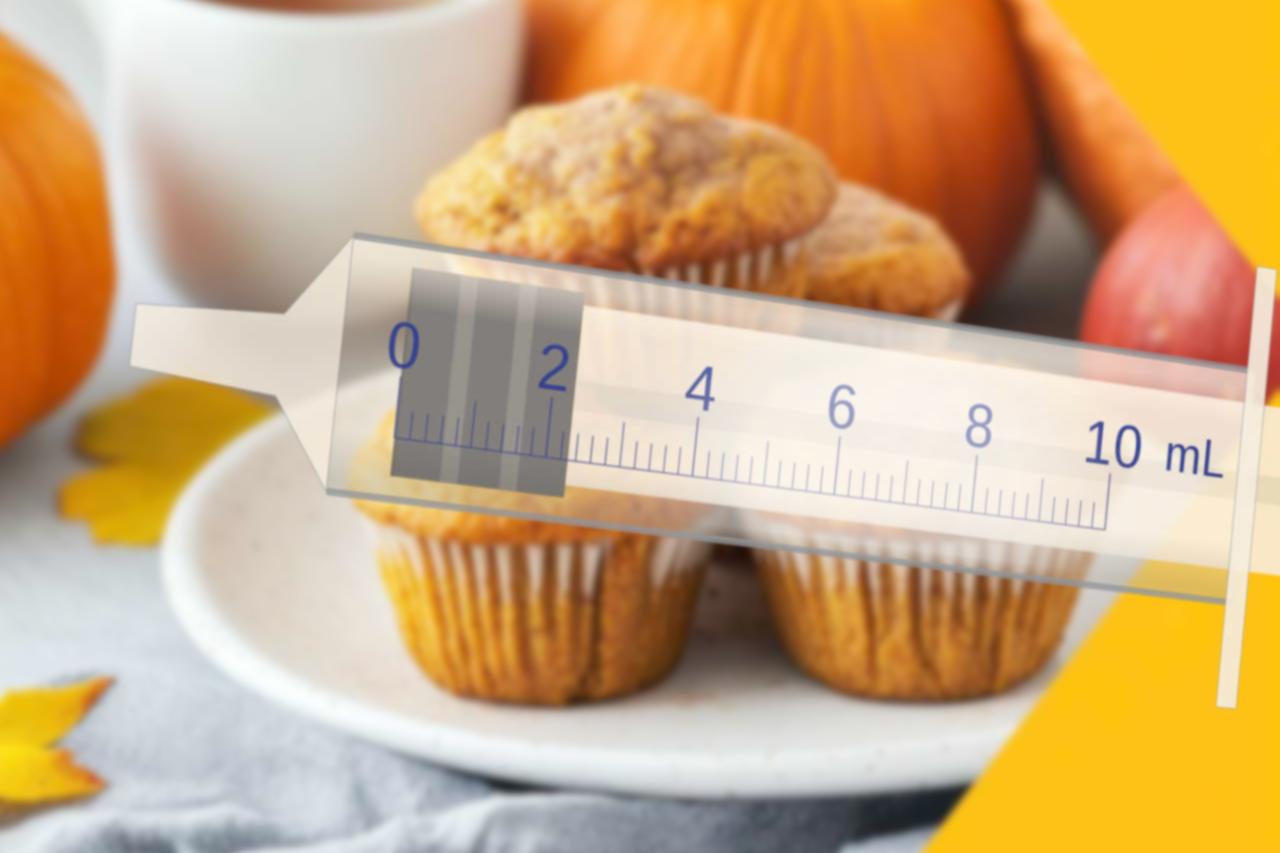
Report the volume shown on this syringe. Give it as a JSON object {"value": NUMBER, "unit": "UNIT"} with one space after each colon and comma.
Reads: {"value": 0, "unit": "mL"}
